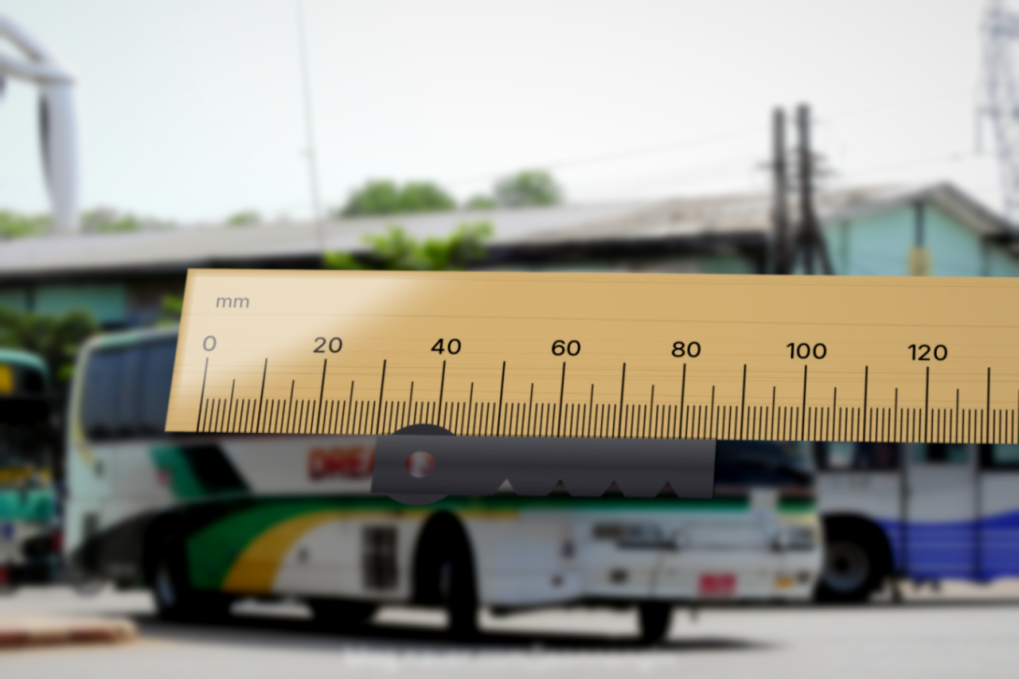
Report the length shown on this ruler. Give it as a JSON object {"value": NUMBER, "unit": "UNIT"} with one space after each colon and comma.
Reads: {"value": 56, "unit": "mm"}
